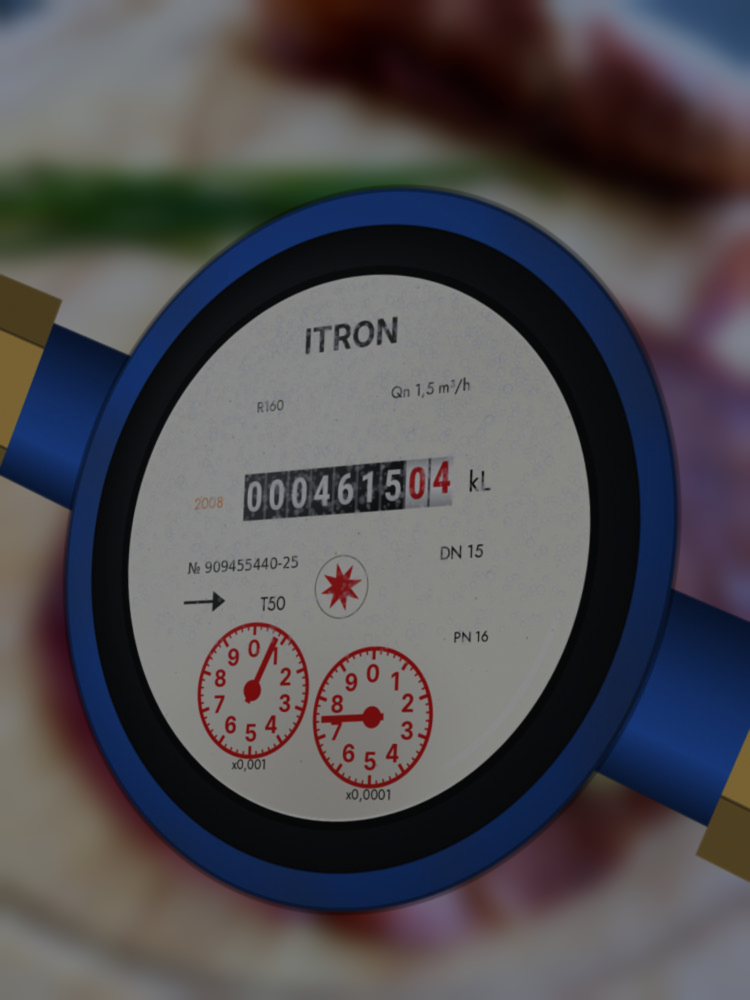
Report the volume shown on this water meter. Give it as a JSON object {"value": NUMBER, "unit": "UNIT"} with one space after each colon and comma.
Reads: {"value": 4615.0407, "unit": "kL"}
